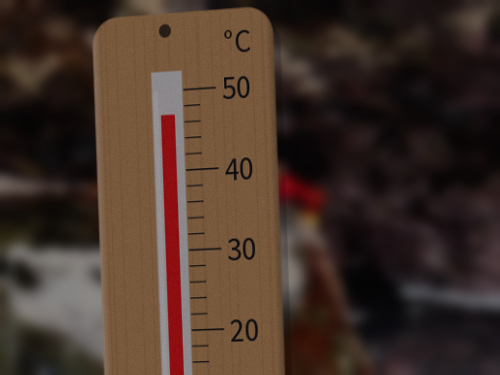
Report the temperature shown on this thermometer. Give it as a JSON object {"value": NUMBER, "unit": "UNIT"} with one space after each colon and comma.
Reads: {"value": 47, "unit": "°C"}
